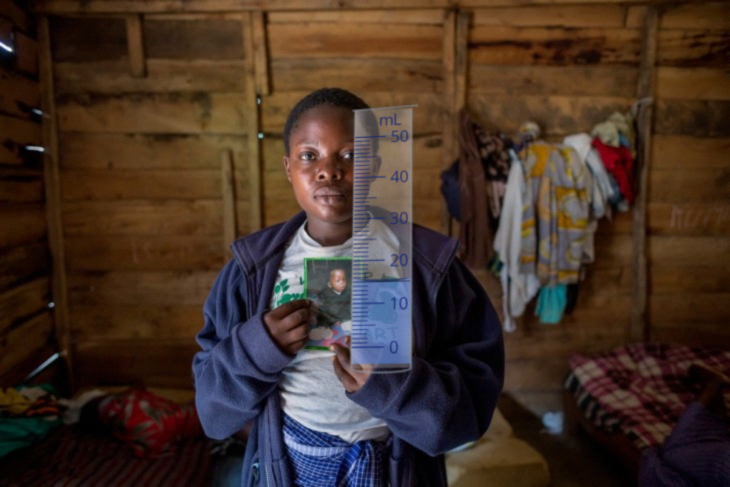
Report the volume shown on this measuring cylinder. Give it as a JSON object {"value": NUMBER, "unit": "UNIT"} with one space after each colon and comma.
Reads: {"value": 15, "unit": "mL"}
